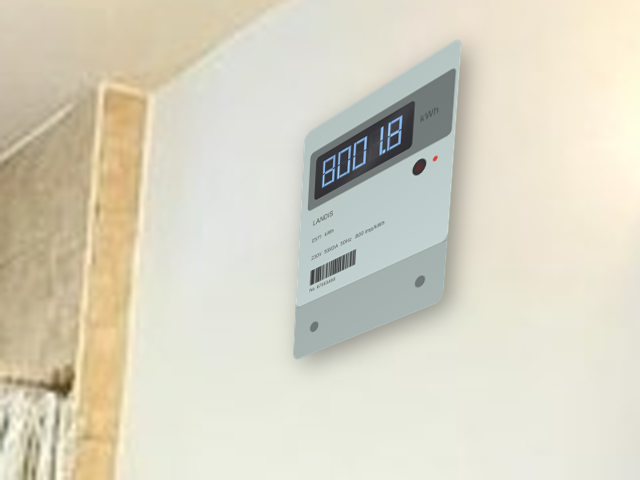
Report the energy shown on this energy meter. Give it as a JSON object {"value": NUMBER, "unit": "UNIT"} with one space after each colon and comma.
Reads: {"value": 8001.8, "unit": "kWh"}
